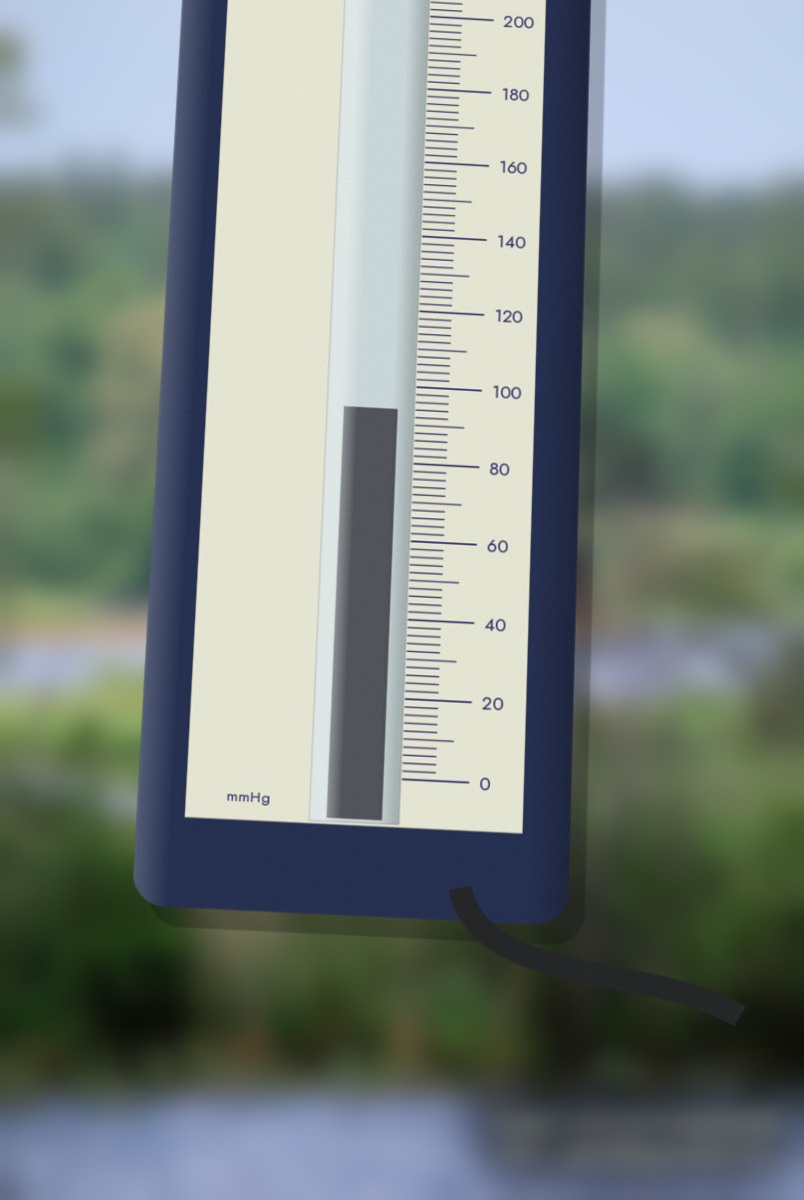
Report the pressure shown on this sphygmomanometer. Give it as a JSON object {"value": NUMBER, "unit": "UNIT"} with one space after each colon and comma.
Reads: {"value": 94, "unit": "mmHg"}
